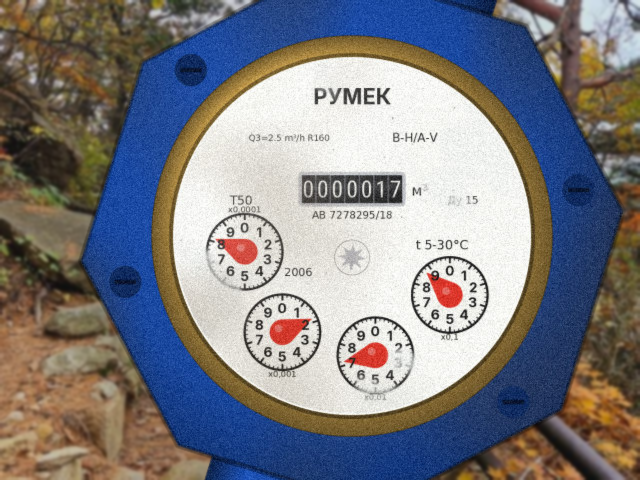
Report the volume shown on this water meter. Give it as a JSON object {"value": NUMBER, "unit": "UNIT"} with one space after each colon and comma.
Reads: {"value": 17.8718, "unit": "m³"}
